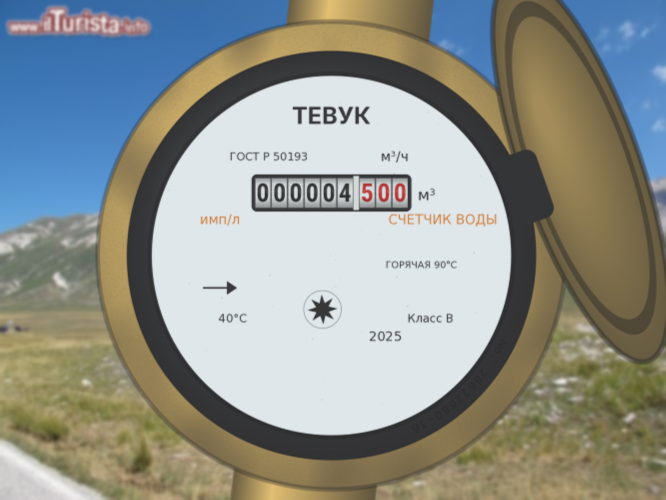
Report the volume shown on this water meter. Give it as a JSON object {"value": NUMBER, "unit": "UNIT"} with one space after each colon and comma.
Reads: {"value": 4.500, "unit": "m³"}
